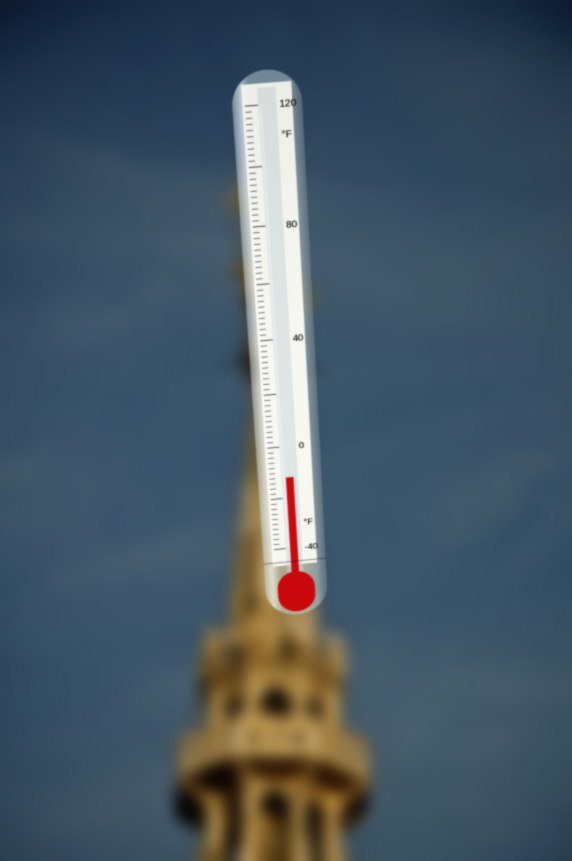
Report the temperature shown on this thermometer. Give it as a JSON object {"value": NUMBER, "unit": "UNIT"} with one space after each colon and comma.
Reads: {"value": -12, "unit": "°F"}
